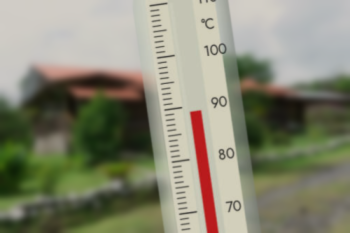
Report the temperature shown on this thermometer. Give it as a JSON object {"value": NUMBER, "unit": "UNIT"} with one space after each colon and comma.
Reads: {"value": 89, "unit": "°C"}
